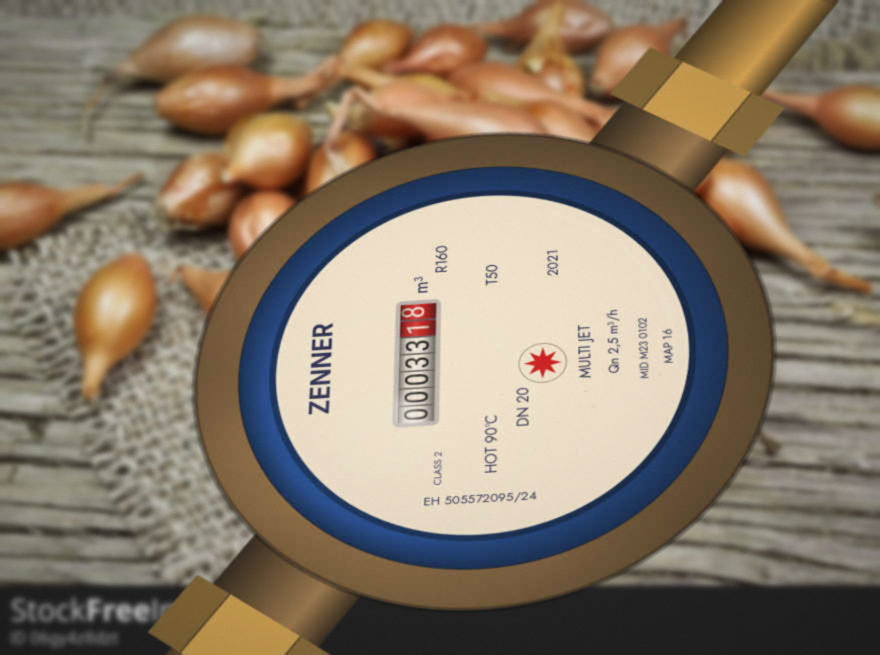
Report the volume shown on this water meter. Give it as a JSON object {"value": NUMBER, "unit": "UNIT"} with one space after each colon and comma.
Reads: {"value": 33.18, "unit": "m³"}
